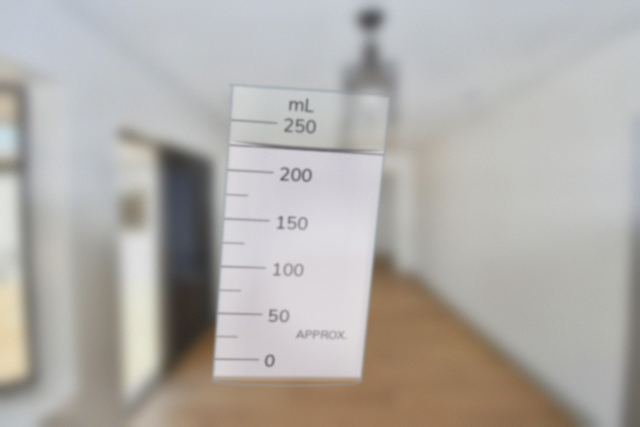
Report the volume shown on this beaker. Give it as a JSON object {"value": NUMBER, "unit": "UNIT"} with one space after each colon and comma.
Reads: {"value": 225, "unit": "mL"}
